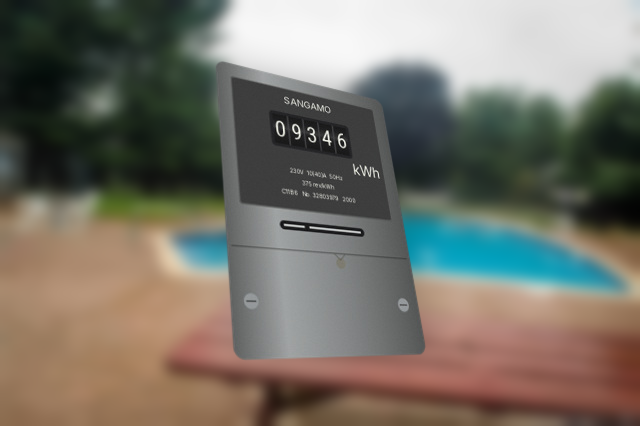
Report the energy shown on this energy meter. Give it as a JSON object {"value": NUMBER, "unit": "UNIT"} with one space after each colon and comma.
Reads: {"value": 9346, "unit": "kWh"}
